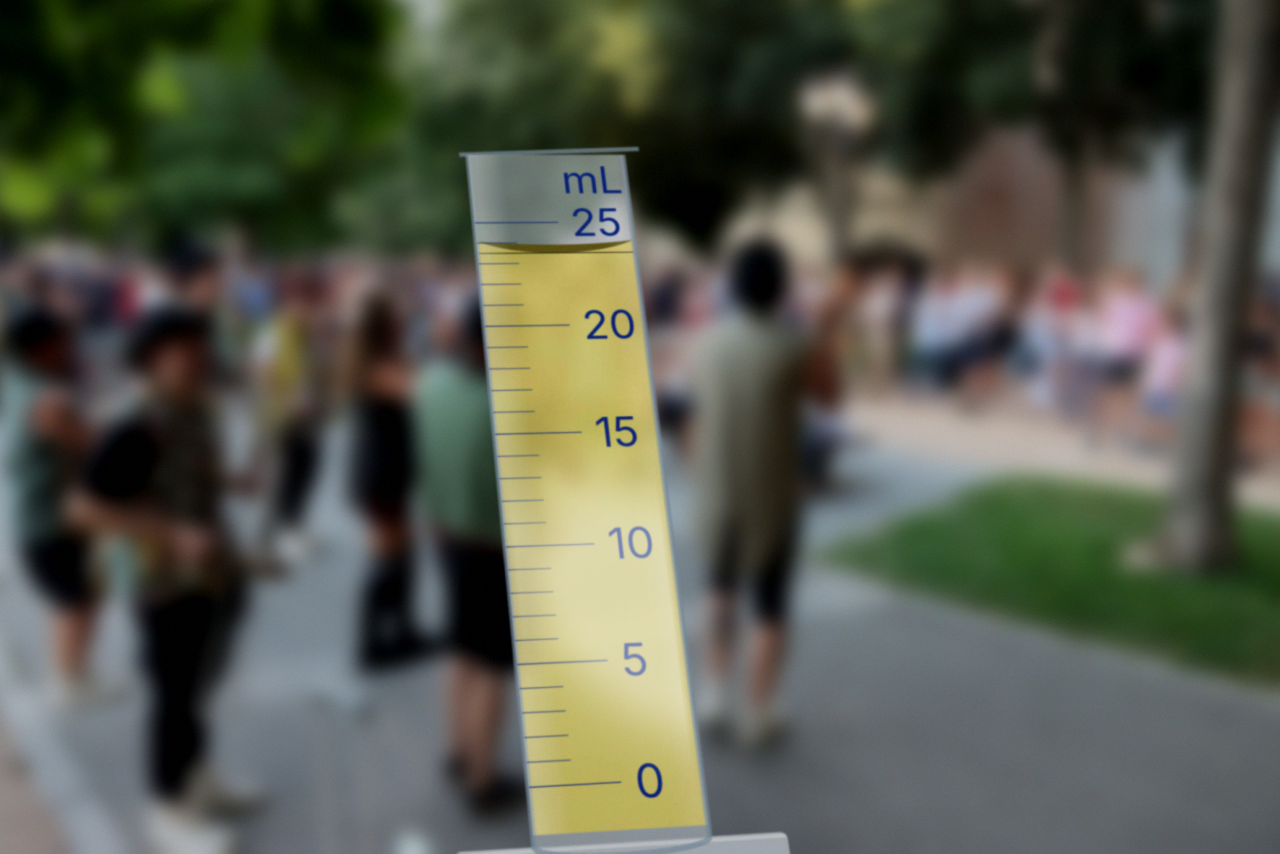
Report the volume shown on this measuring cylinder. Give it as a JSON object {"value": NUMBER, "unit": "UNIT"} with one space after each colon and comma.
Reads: {"value": 23.5, "unit": "mL"}
